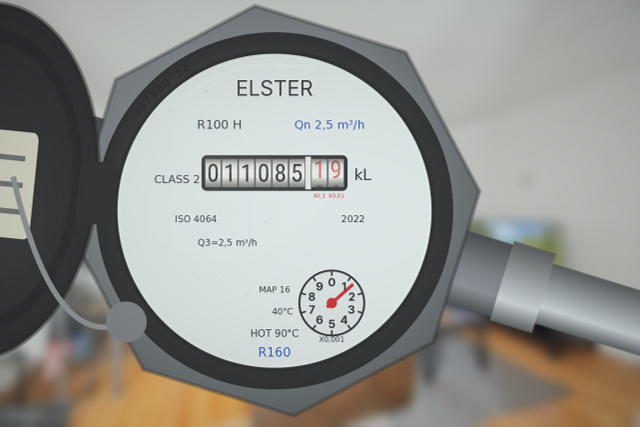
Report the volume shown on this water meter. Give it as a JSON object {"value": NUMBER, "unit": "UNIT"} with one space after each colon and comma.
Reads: {"value": 11085.191, "unit": "kL"}
